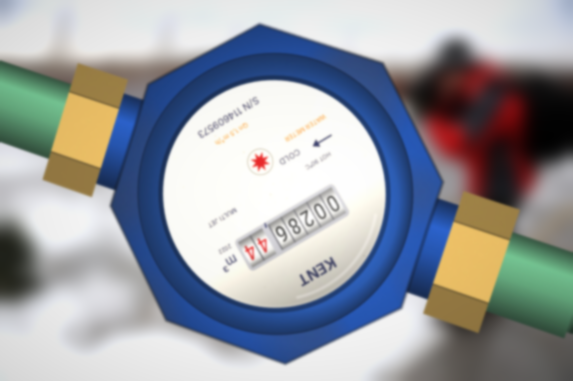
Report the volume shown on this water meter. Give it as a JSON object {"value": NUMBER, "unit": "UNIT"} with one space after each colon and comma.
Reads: {"value": 286.44, "unit": "m³"}
